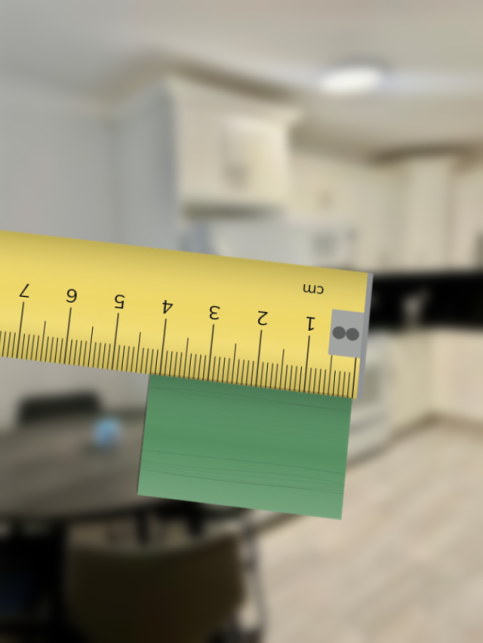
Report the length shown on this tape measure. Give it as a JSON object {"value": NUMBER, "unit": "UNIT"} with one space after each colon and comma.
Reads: {"value": 4.2, "unit": "cm"}
